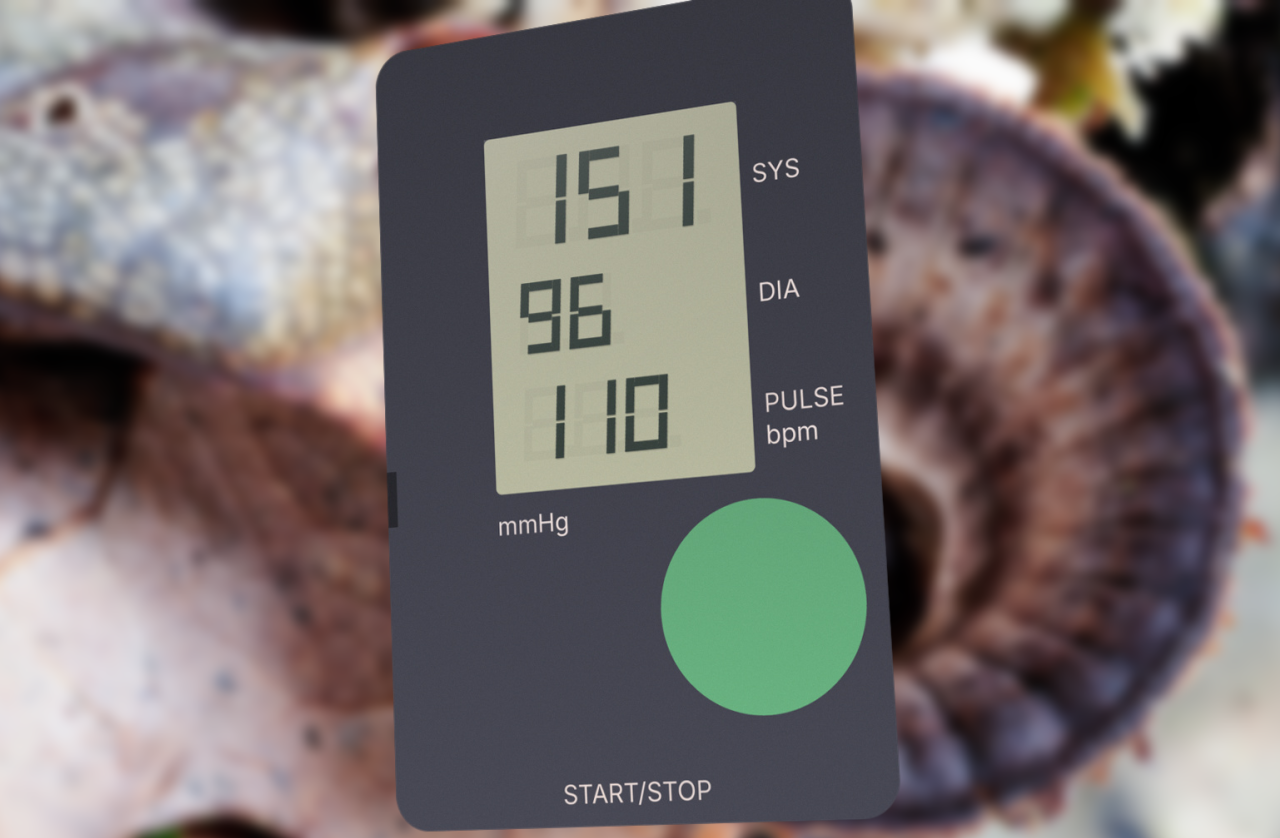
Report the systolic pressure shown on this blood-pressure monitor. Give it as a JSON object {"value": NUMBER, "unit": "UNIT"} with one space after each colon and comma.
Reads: {"value": 151, "unit": "mmHg"}
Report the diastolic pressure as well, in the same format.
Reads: {"value": 96, "unit": "mmHg"}
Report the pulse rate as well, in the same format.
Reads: {"value": 110, "unit": "bpm"}
